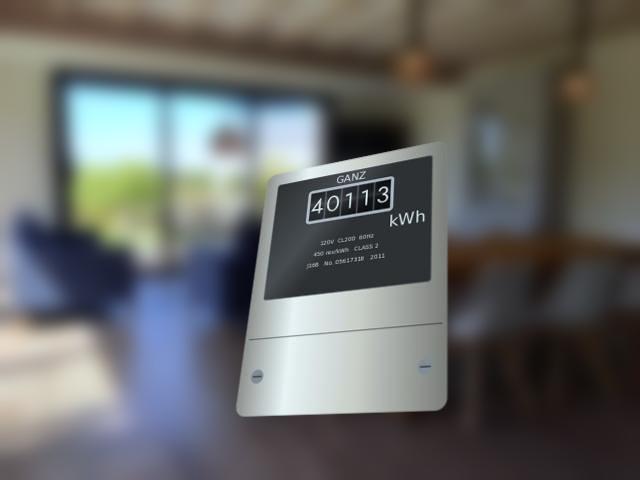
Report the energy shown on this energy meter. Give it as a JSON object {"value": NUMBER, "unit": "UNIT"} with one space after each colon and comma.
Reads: {"value": 40113, "unit": "kWh"}
